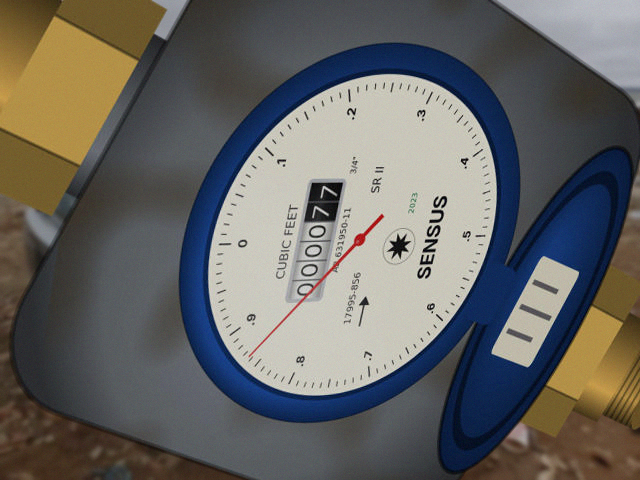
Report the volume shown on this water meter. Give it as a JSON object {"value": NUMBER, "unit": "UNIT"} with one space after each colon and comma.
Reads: {"value": 76.86, "unit": "ft³"}
